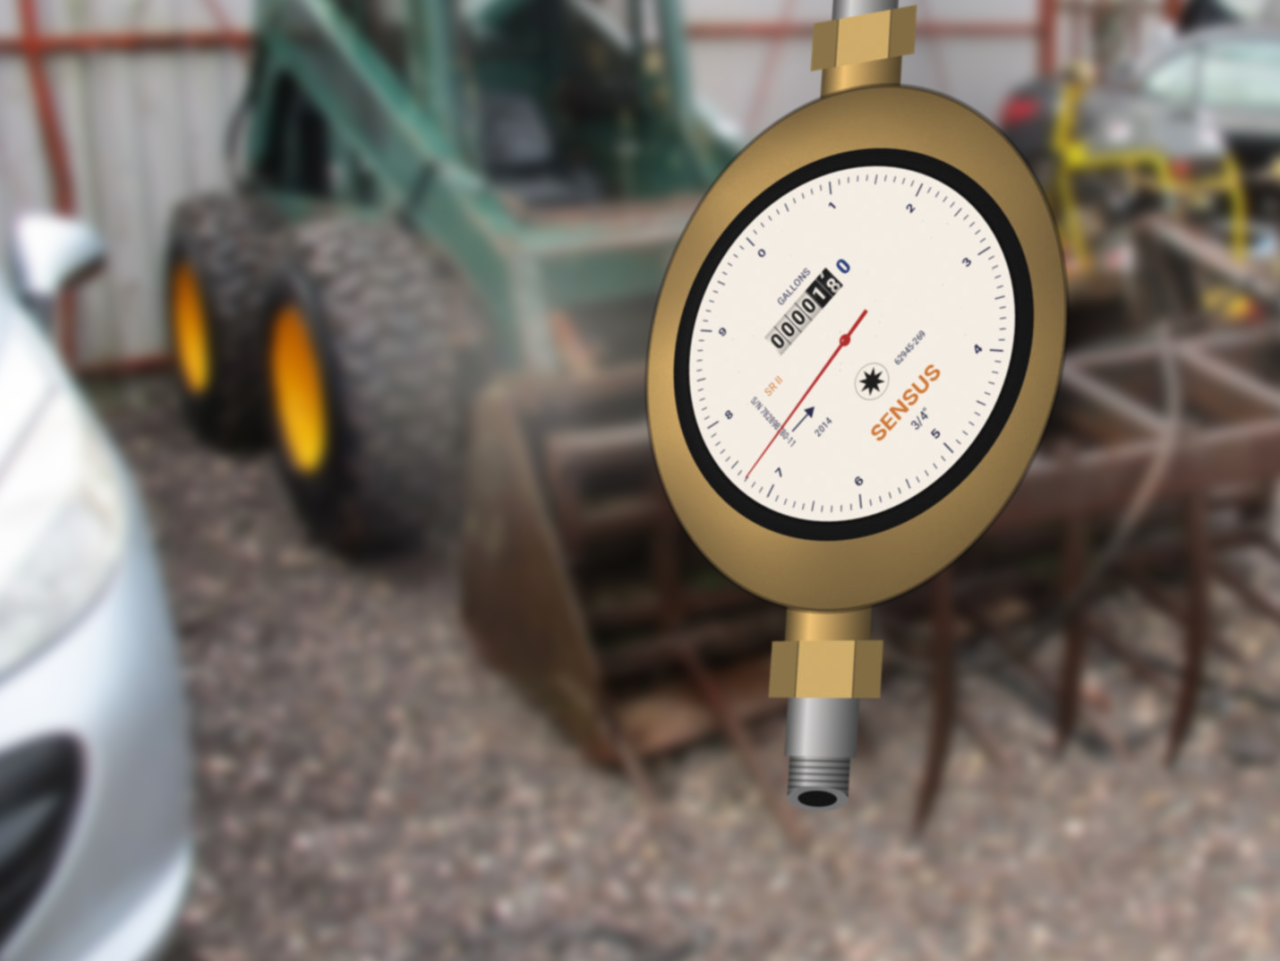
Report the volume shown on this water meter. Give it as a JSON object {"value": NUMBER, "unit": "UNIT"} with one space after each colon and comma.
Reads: {"value": 177.3, "unit": "gal"}
